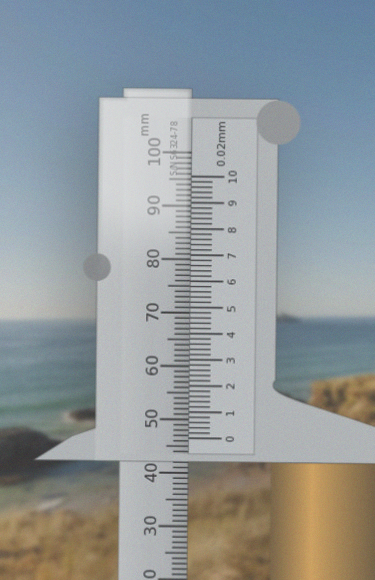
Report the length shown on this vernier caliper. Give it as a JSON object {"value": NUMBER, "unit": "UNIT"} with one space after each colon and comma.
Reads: {"value": 46.5, "unit": "mm"}
